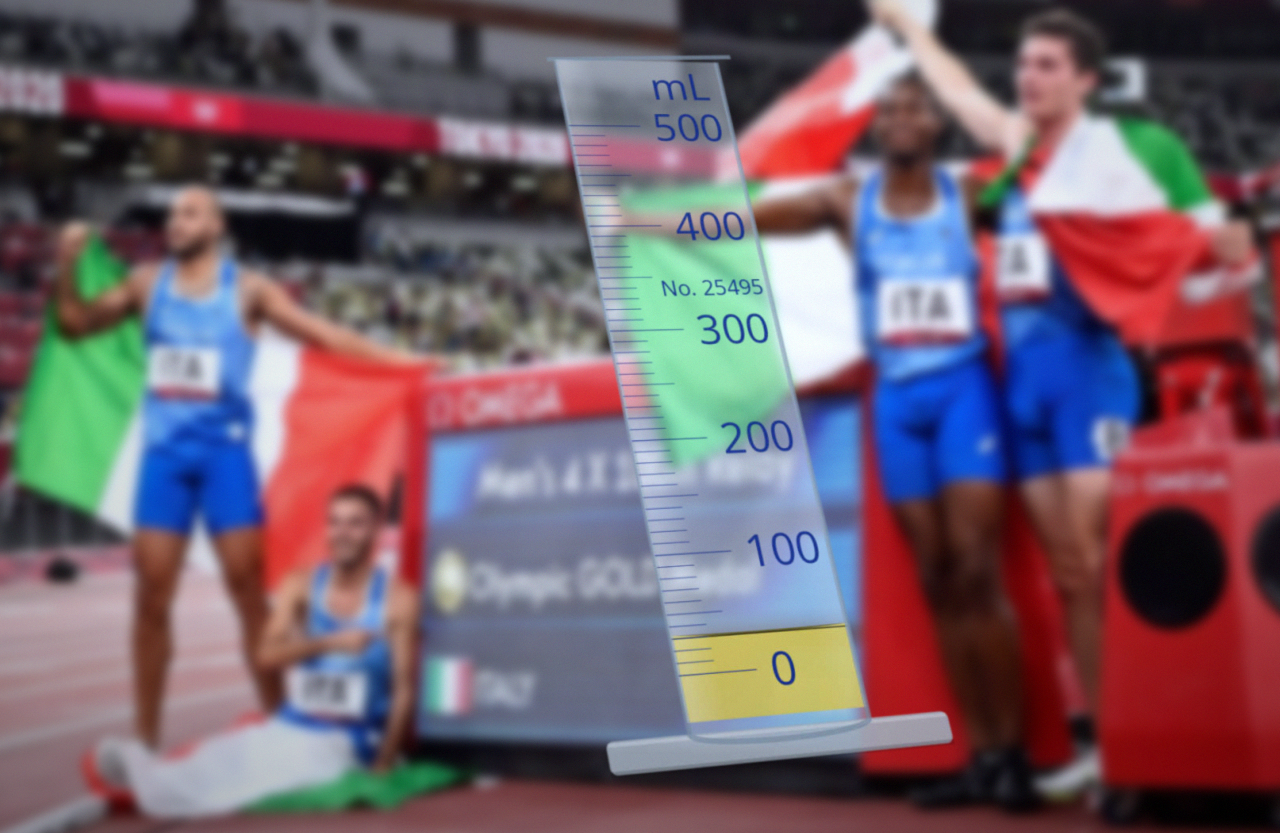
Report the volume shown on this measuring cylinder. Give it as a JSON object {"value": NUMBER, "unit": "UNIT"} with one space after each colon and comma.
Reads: {"value": 30, "unit": "mL"}
